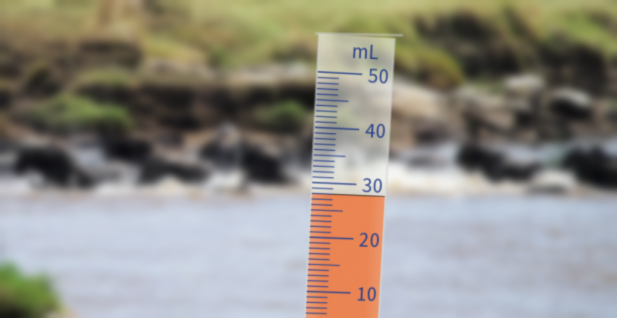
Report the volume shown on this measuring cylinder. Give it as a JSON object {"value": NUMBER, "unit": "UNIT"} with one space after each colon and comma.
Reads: {"value": 28, "unit": "mL"}
